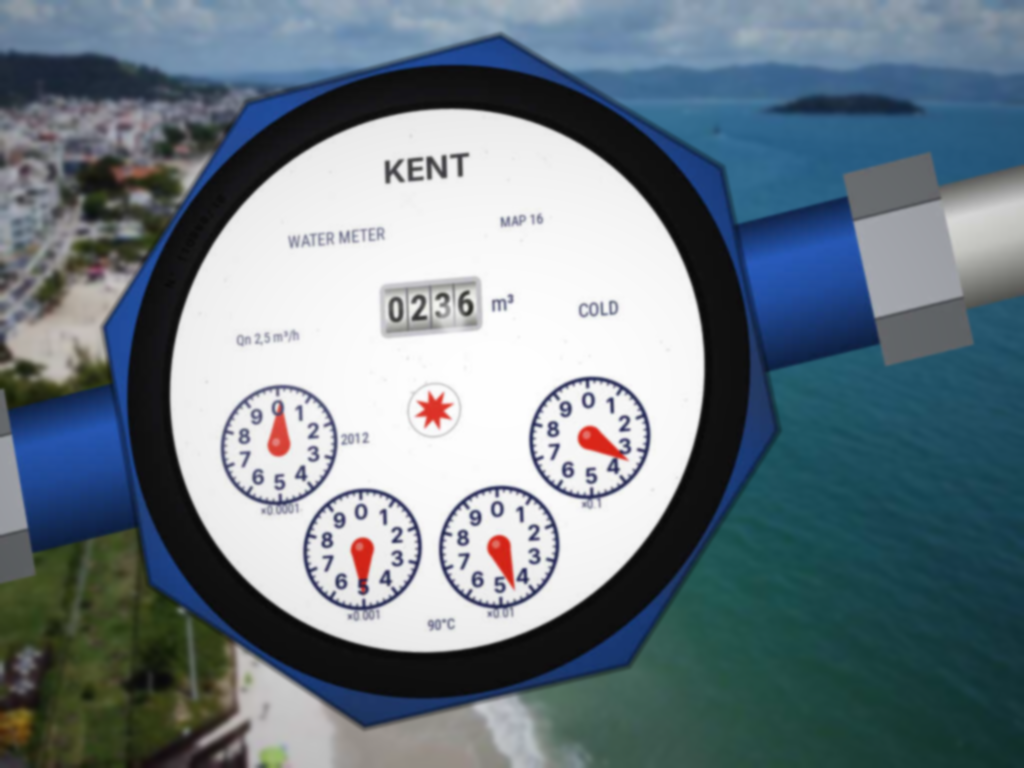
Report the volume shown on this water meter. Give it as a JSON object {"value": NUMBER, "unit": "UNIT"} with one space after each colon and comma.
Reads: {"value": 236.3450, "unit": "m³"}
